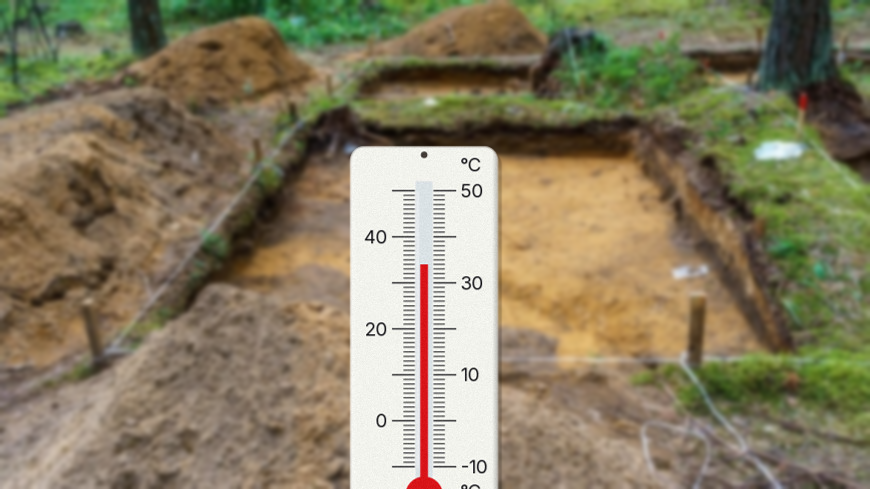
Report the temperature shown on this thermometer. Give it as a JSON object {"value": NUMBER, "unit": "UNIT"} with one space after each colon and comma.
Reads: {"value": 34, "unit": "°C"}
